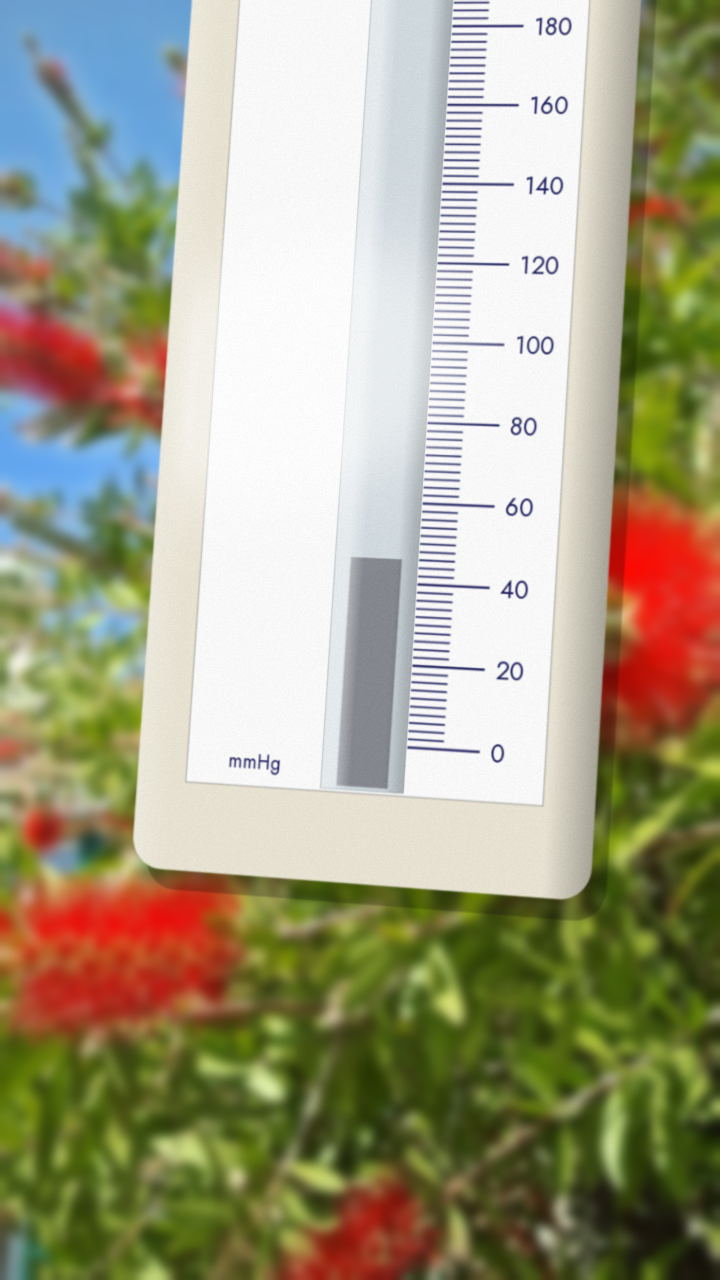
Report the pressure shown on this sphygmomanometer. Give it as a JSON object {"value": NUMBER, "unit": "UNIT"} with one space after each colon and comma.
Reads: {"value": 46, "unit": "mmHg"}
